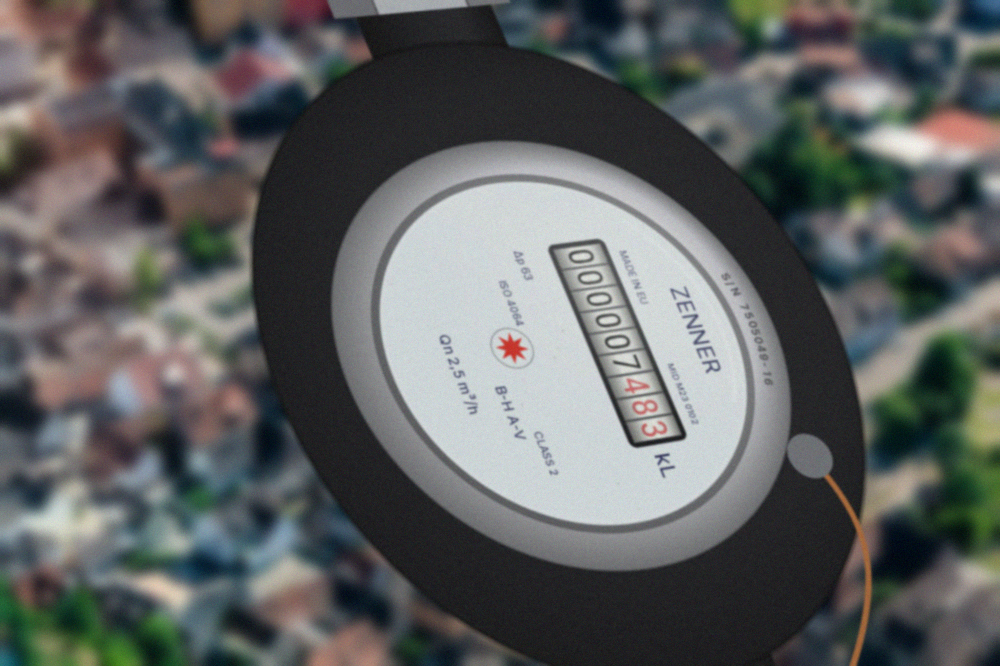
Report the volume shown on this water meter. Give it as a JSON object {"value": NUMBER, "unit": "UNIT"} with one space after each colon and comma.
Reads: {"value": 7.483, "unit": "kL"}
